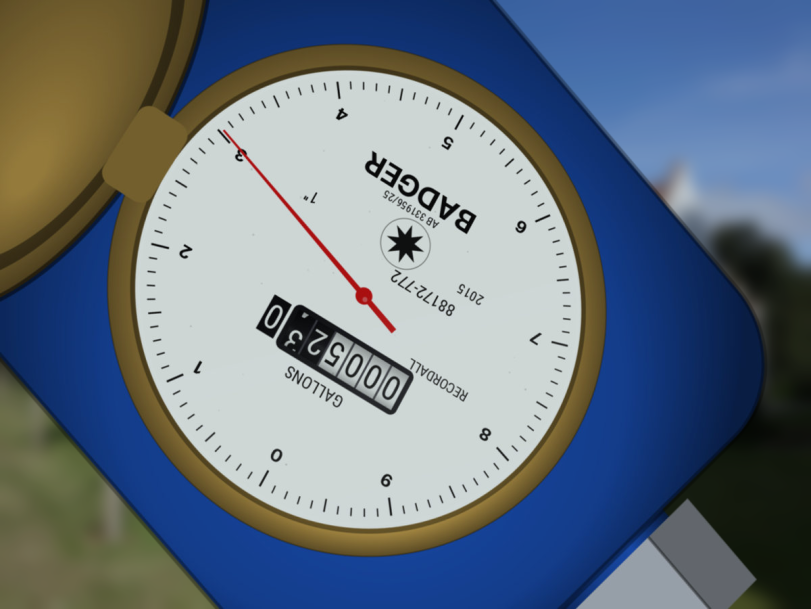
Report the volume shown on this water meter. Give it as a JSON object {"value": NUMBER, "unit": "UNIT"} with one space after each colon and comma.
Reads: {"value": 5233.0, "unit": "gal"}
